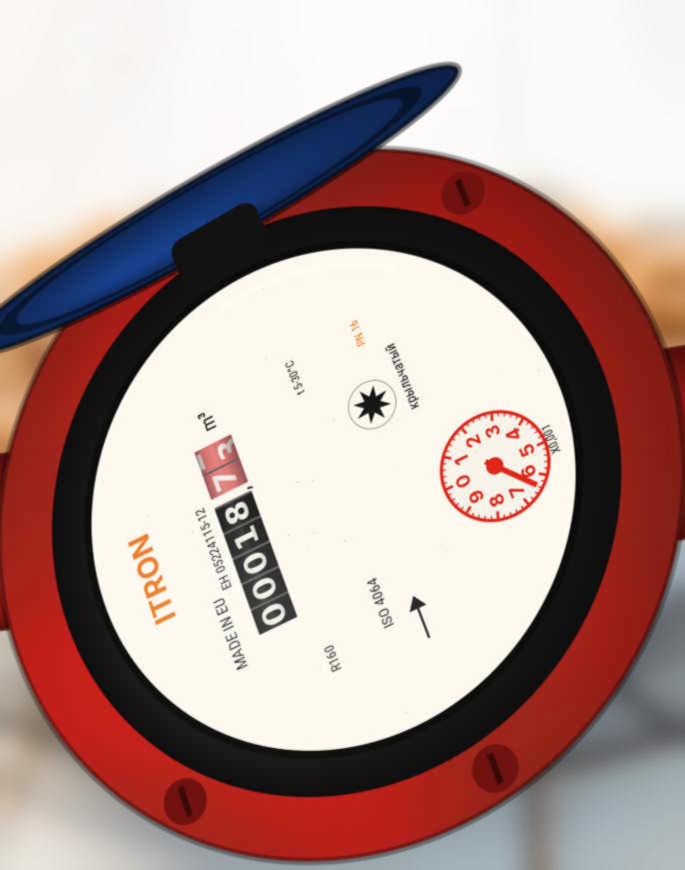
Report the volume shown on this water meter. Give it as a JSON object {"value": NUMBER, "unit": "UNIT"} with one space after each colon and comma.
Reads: {"value": 18.726, "unit": "m³"}
